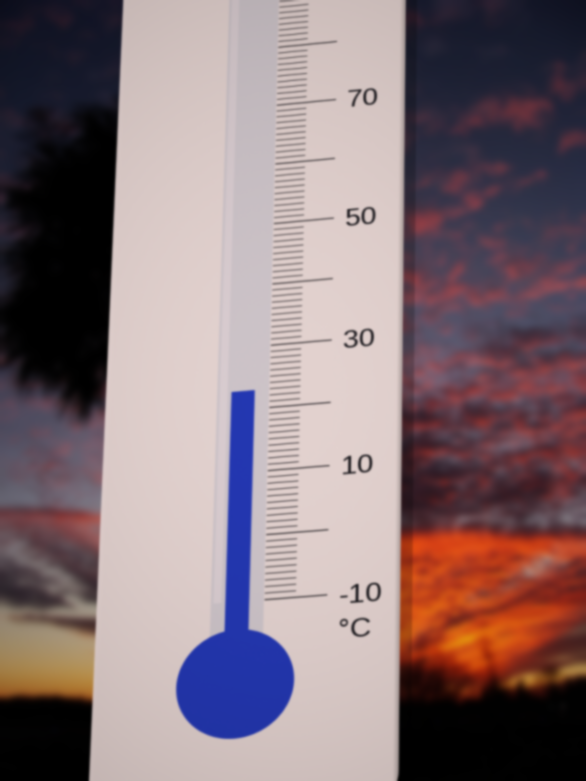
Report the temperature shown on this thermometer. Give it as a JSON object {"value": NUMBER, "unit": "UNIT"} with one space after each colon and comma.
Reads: {"value": 23, "unit": "°C"}
